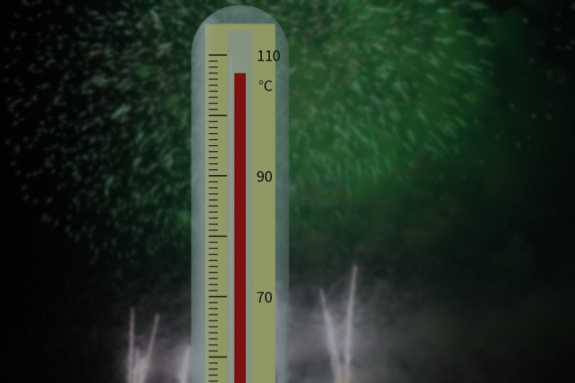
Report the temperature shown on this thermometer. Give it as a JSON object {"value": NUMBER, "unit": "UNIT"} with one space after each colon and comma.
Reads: {"value": 107, "unit": "°C"}
